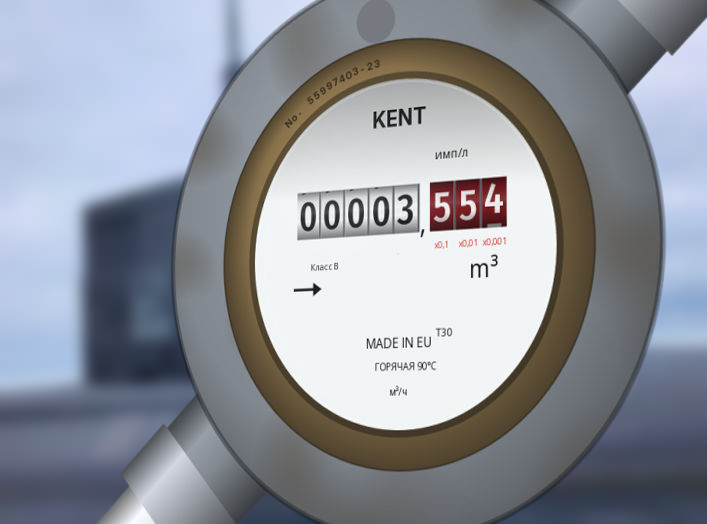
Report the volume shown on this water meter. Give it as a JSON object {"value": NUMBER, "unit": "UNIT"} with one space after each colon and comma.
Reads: {"value": 3.554, "unit": "m³"}
